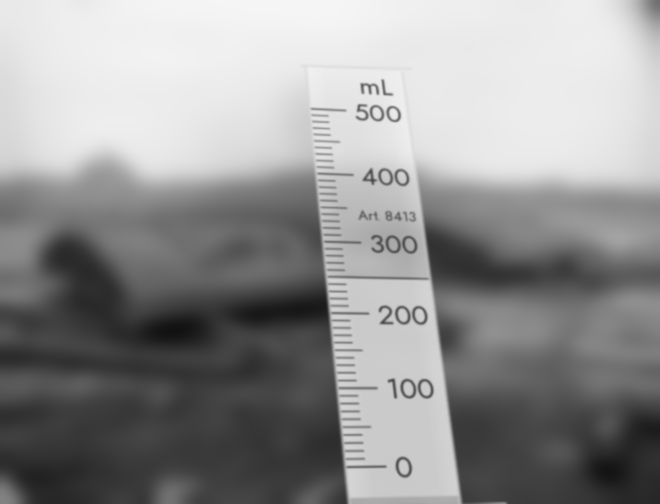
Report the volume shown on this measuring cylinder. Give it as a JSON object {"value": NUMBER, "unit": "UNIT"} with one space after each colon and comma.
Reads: {"value": 250, "unit": "mL"}
